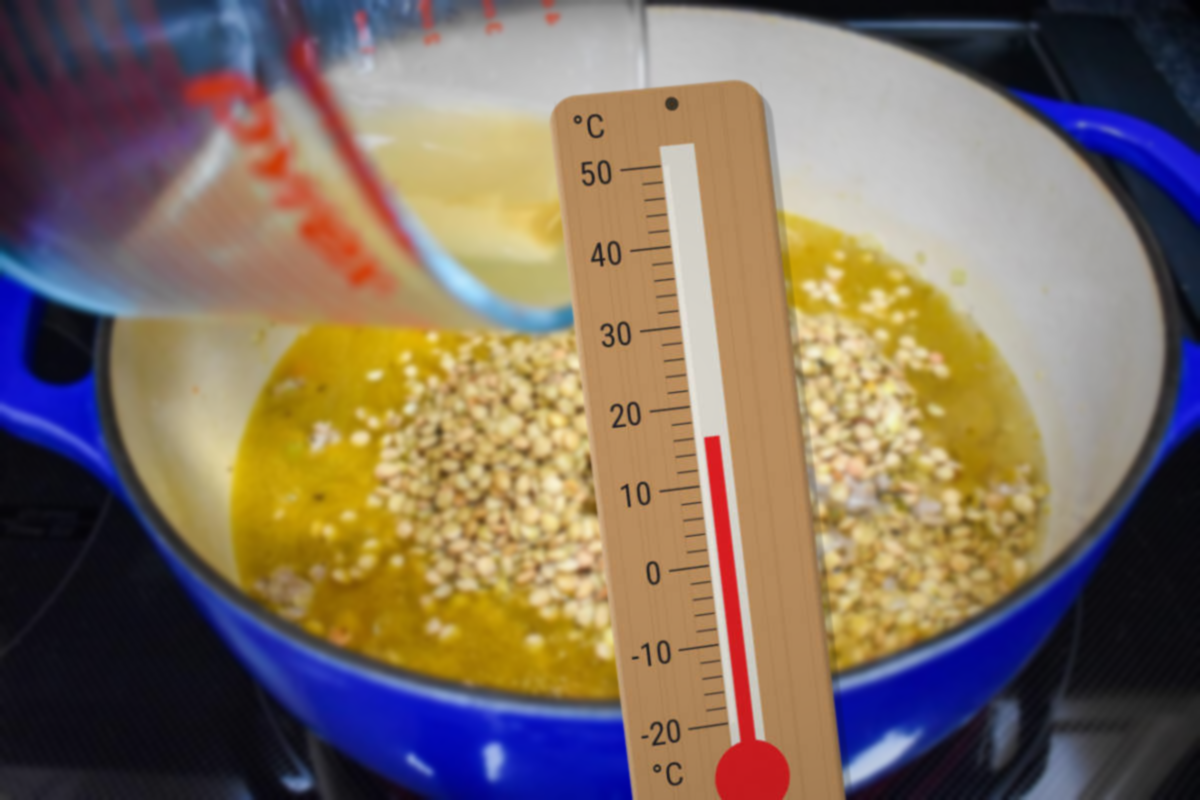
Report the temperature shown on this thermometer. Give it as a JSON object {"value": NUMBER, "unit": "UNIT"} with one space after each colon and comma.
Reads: {"value": 16, "unit": "°C"}
